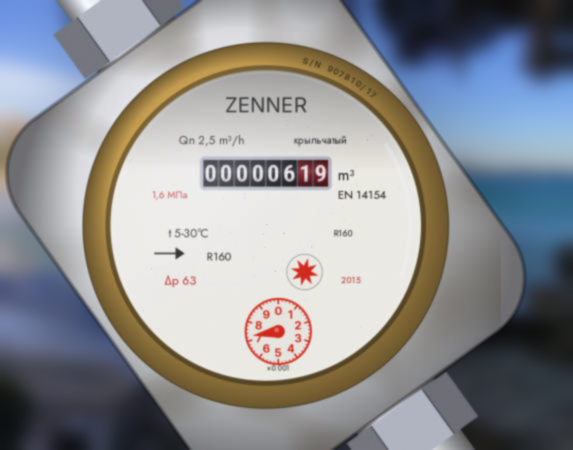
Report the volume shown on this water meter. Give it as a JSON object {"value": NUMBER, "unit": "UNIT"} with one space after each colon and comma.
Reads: {"value": 6.197, "unit": "m³"}
